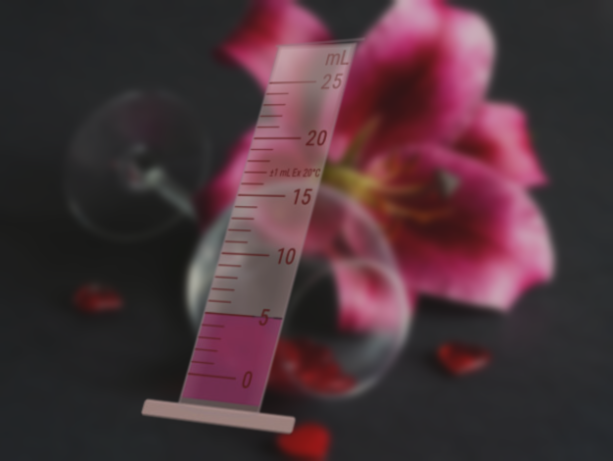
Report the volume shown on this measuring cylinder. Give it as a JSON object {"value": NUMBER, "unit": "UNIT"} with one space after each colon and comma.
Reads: {"value": 5, "unit": "mL"}
